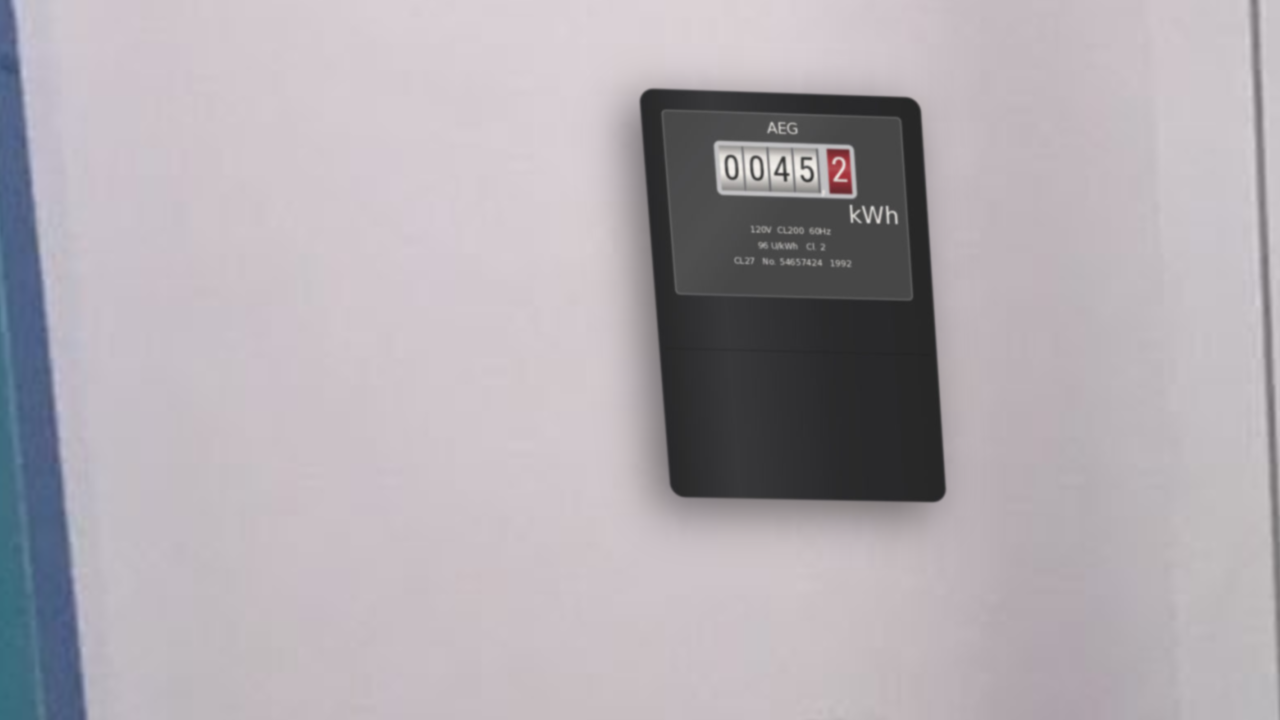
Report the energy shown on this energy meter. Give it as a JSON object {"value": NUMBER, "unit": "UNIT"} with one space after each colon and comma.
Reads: {"value": 45.2, "unit": "kWh"}
